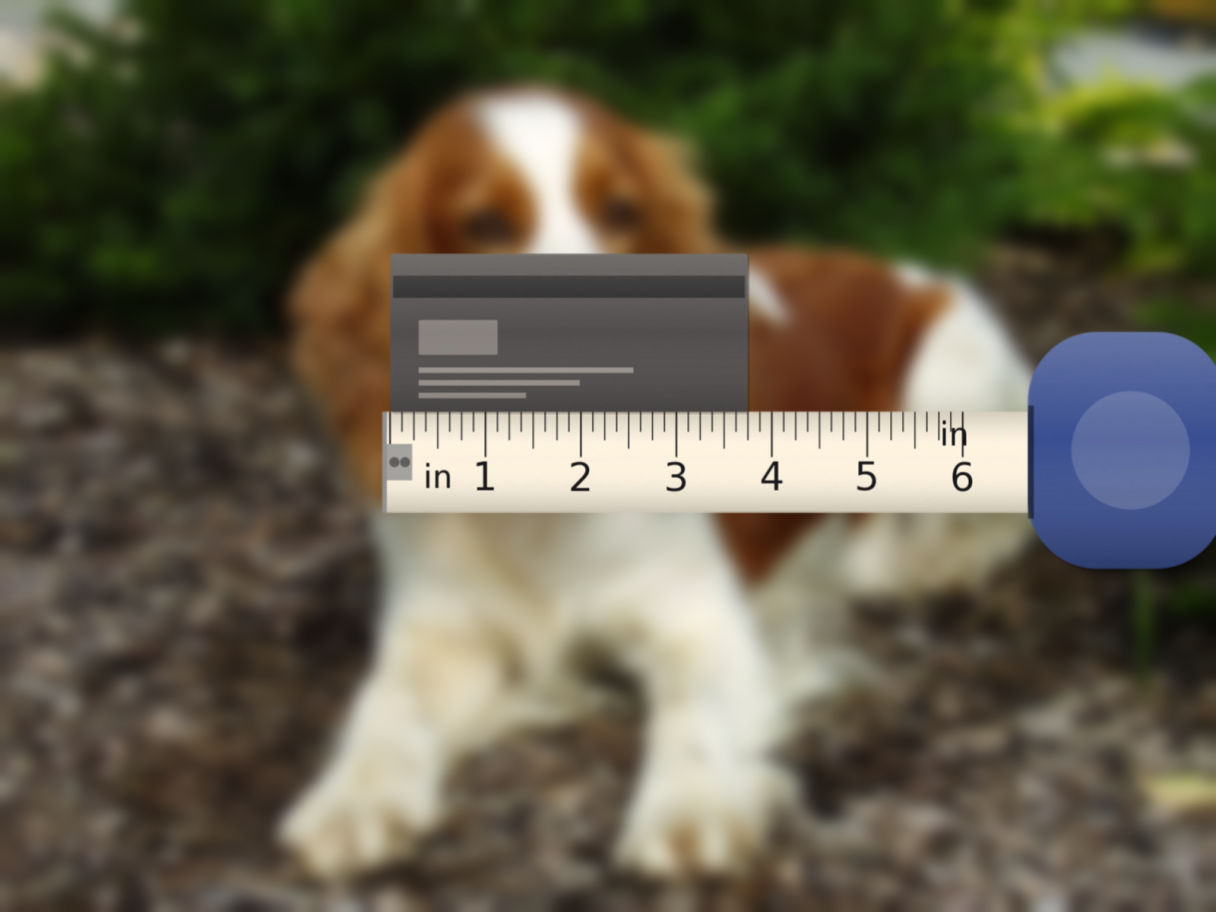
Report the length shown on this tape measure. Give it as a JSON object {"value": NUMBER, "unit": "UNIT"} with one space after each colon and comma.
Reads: {"value": 3.75, "unit": "in"}
